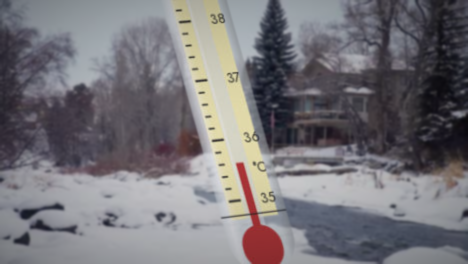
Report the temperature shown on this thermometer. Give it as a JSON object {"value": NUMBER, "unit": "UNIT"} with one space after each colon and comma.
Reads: {"value": 35.6, "unit": "°C"}
